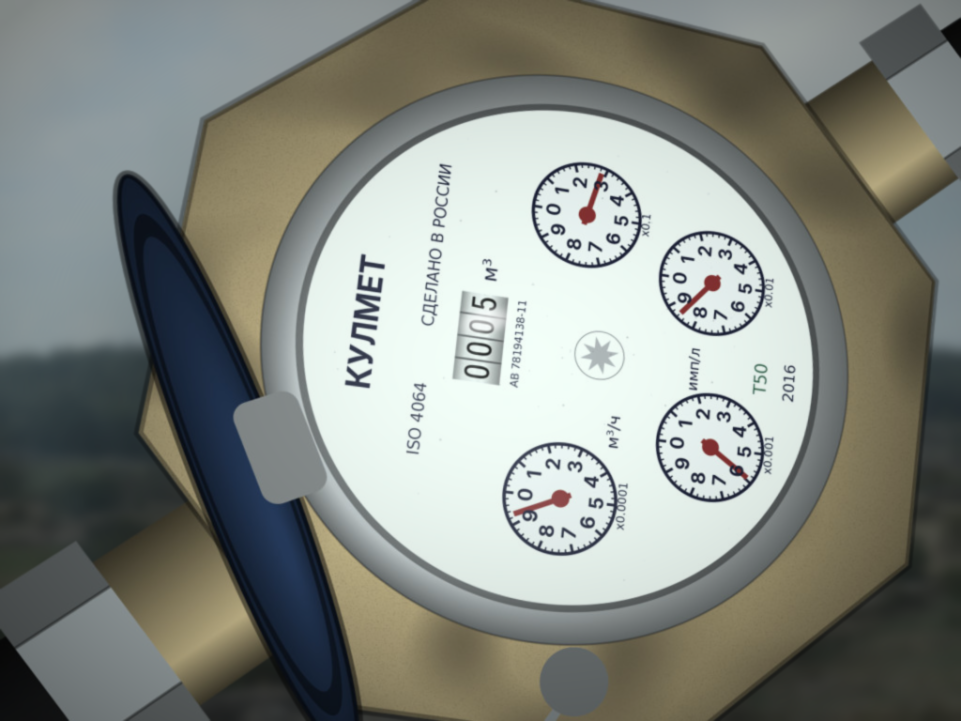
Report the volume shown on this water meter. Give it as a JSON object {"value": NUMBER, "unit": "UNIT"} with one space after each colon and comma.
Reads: {"value": 5.2859, "unit": "m³"}
